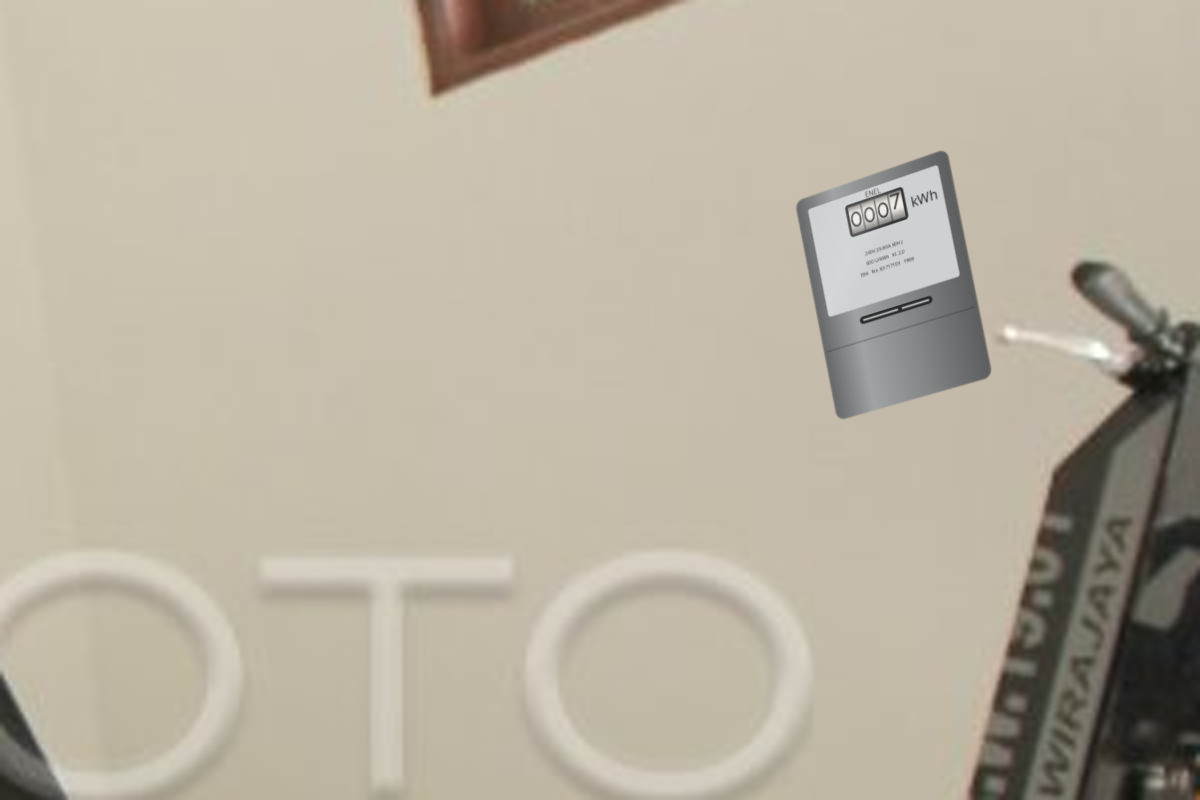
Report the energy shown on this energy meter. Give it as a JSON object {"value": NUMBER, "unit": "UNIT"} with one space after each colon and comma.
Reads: {"value": 7, "unit": "kWh"}
